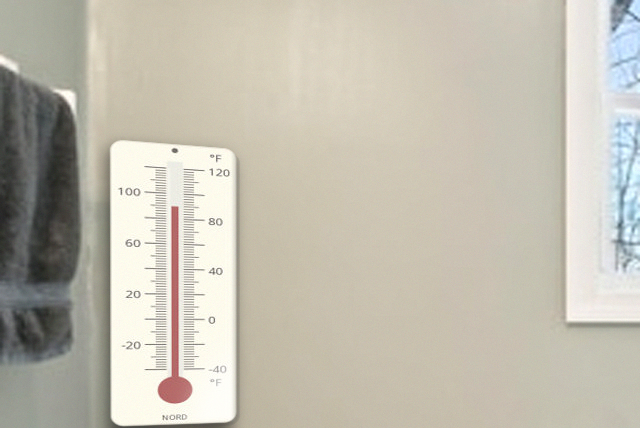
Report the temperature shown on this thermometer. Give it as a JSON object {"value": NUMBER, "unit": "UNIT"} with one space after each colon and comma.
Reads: {"value": 90, "unit": "°F"}
